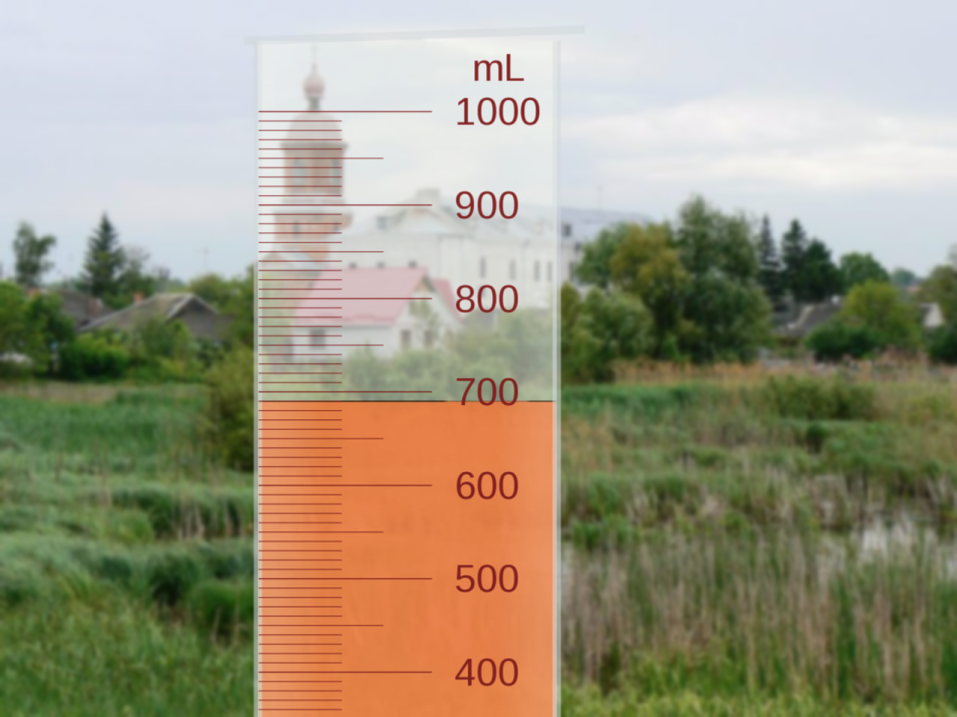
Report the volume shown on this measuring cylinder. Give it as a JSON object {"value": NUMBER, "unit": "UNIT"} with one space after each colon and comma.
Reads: {"value": 690, "unit": "mL"}
